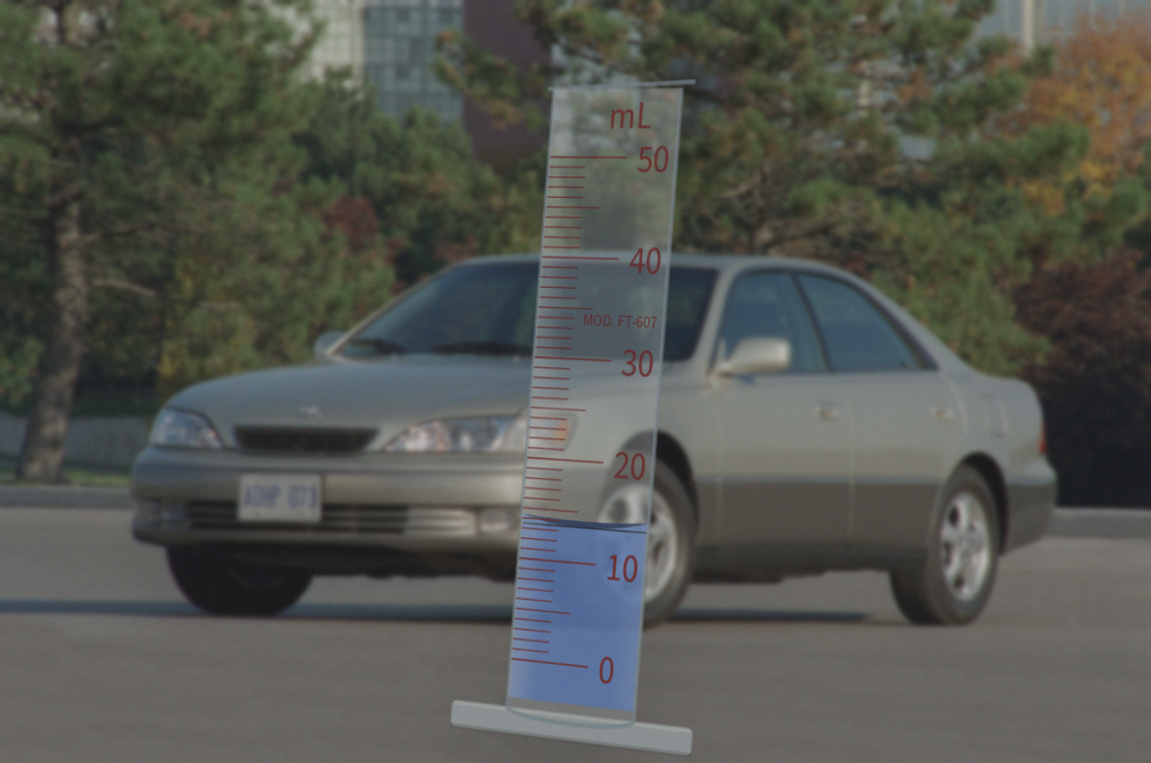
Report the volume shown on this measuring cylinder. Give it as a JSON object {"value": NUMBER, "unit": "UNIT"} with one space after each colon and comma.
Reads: {"value": 13.5, "unit": "mL"}
